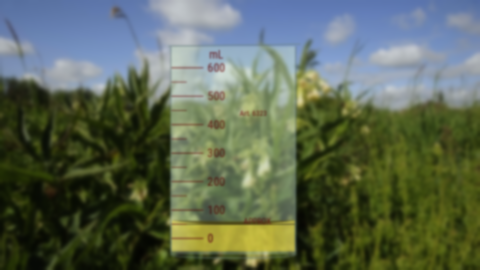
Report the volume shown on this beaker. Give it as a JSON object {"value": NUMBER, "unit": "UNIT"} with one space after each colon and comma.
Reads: {"value": 50, "unit": "mL"}
